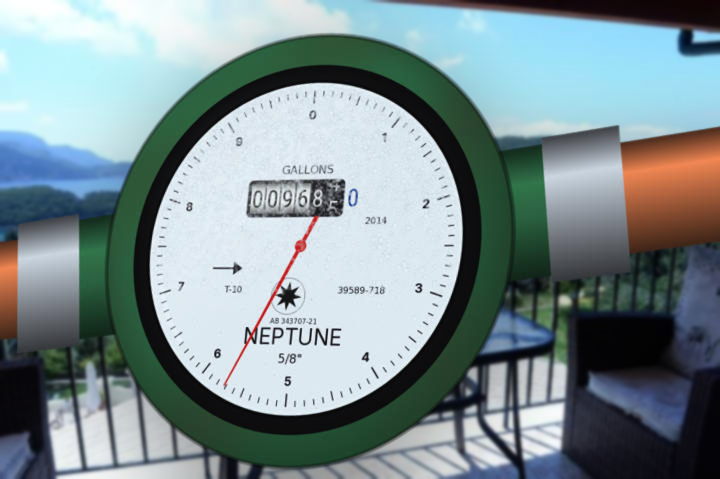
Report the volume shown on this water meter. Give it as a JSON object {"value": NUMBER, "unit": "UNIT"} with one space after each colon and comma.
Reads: {"value": 96845.7, "unit": "gal"}
